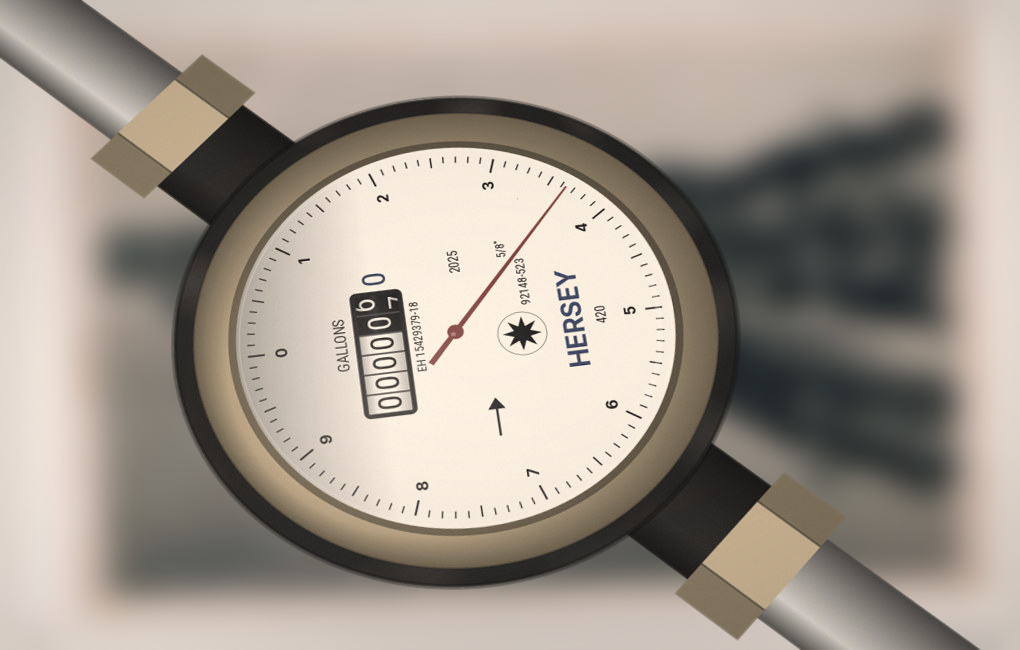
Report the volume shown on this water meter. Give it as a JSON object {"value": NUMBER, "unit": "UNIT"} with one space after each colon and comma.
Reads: {"value": 63.6, "unit": "gal"}
